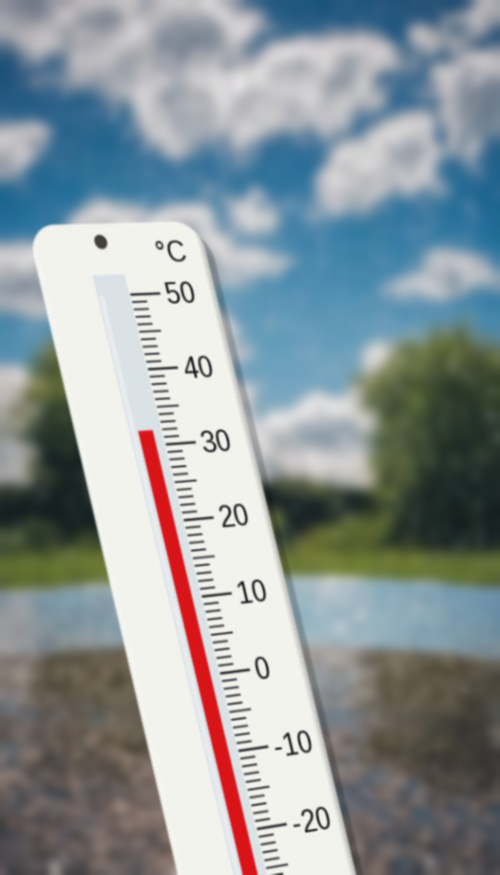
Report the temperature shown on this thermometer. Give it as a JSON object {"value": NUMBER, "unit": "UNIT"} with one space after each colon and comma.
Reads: {"value": 32, "unit": "°C"}
